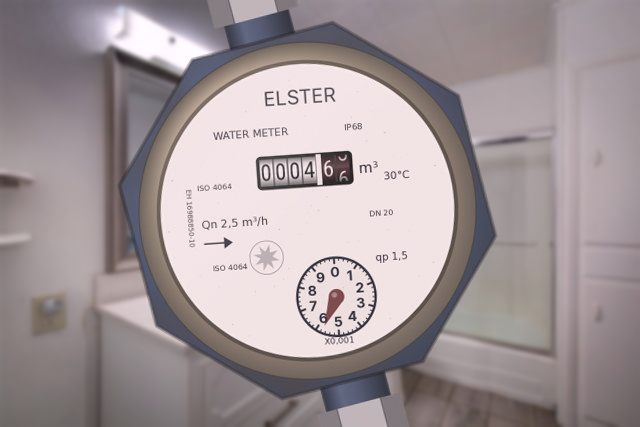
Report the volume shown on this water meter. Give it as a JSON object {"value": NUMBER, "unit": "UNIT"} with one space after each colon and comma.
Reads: {"value": 4.655, "unit": "m³"}
